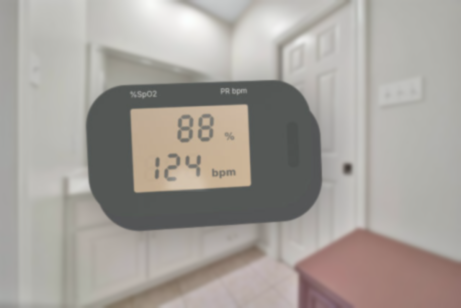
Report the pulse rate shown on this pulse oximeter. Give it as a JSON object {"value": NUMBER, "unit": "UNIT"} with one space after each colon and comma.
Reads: {"value": 124, "unit": "bpm"}
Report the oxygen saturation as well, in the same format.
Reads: {"value": 88, "unit": "%"}
